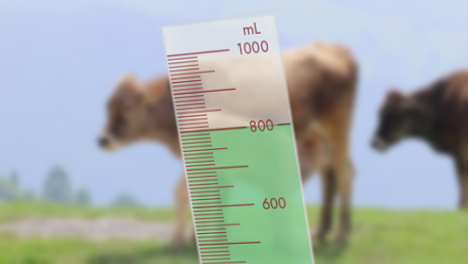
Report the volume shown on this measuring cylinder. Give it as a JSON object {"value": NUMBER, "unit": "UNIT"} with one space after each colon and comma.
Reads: {"value": 800, "unit": "mL"}
